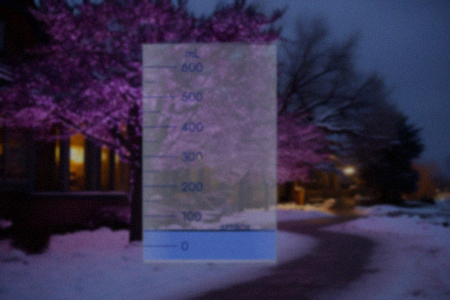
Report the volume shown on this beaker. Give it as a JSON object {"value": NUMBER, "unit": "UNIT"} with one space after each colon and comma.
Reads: {"value": 50, "unit": "mL"}
